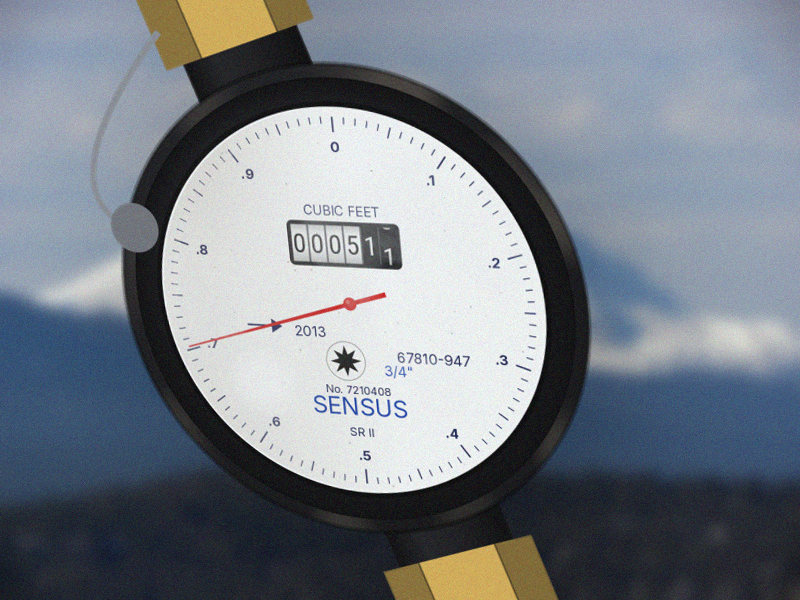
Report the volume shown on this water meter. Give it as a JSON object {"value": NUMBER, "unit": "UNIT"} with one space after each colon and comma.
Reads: {"value": 510.70, "unit": "ft³"}
